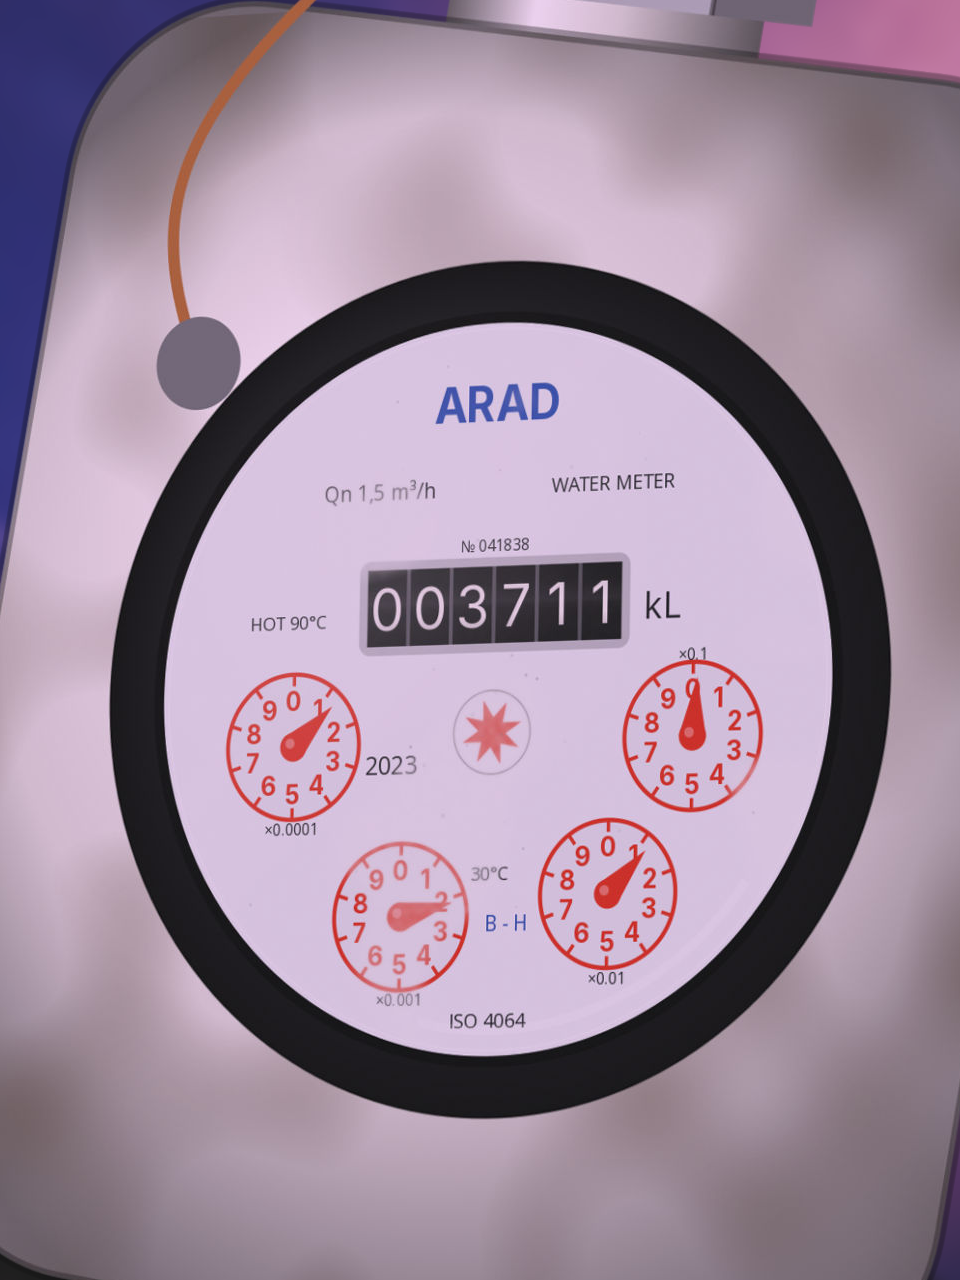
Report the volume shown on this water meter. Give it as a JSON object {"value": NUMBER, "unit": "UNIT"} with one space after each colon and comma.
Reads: {"value": 3711.0121, "unit": "kL"}
